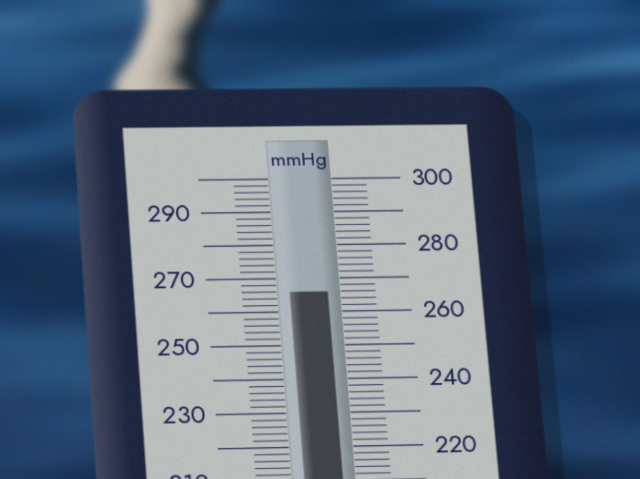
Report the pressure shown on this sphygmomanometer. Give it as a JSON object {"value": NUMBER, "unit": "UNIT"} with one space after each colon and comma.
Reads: {"value": 266, "unit": "mmHg"}
